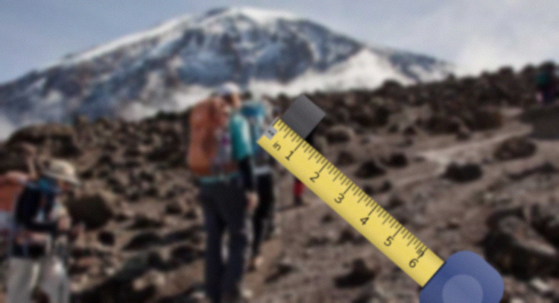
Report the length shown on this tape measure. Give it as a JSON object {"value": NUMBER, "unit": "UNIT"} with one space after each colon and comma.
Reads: {"value": 1, "unit": "in"}
